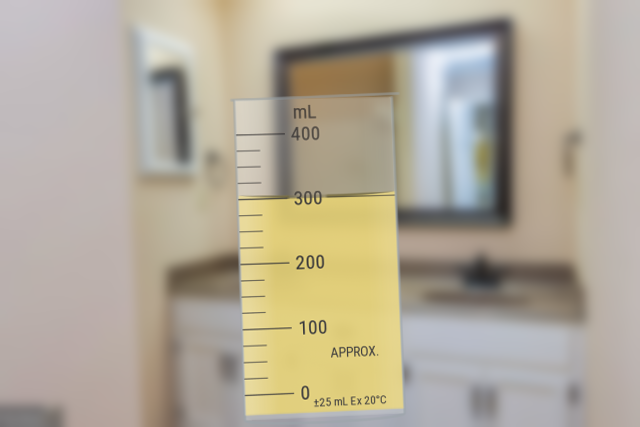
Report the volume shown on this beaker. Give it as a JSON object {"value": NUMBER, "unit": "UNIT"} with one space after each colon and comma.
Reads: {"value": 300, "unit": "mL"}
